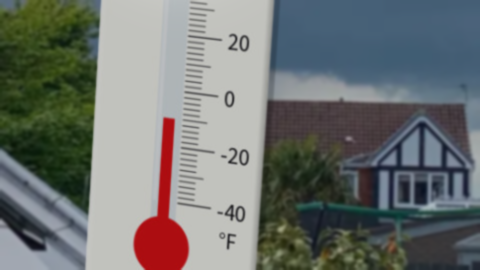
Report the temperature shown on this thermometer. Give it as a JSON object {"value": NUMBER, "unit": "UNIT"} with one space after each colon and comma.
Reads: {"value": -10, "unit": "°F"}
